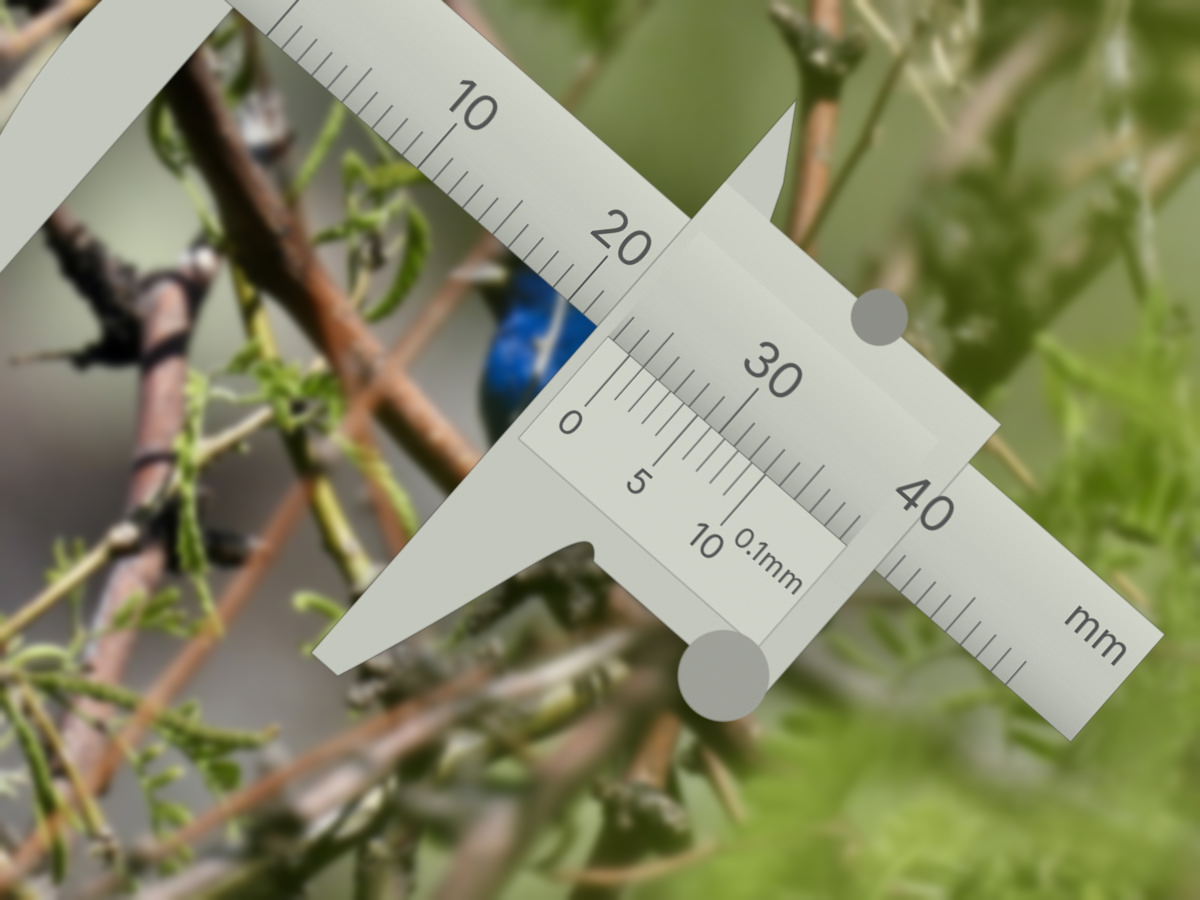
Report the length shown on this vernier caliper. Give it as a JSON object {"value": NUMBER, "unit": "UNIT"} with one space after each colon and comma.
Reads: {"value": 24.1, "unit": "mm"}
